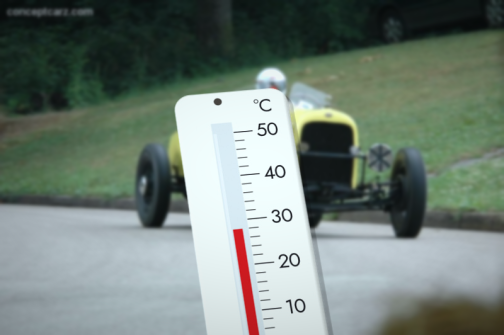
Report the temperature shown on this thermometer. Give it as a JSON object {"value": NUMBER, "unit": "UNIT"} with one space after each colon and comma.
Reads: {"value": 28, "unit": "°C"}
